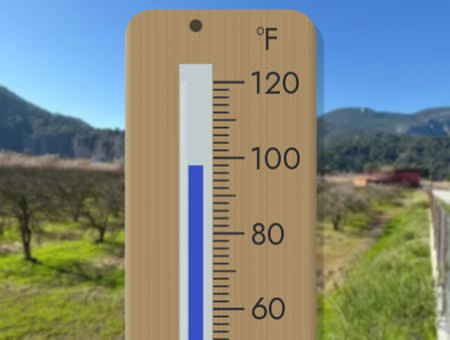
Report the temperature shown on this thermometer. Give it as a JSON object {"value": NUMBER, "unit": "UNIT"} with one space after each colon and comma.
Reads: {"value": 98, "unit": "°F"}
